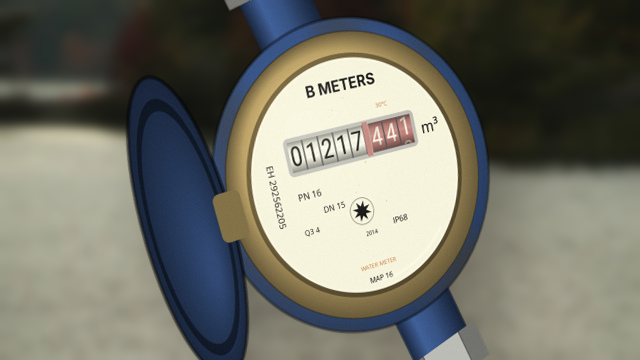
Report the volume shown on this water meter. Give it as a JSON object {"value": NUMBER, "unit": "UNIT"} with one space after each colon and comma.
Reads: {"value": 1217.441, "unit": "m³"}
